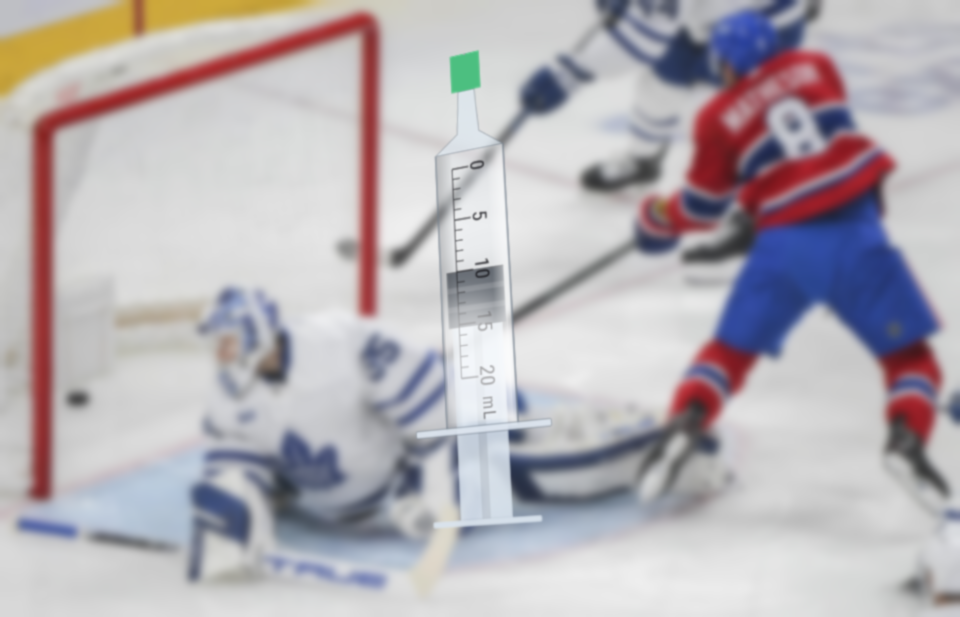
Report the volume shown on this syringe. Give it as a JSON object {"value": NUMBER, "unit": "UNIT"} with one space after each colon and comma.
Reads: {"value": 10, "unit": "mL"}
